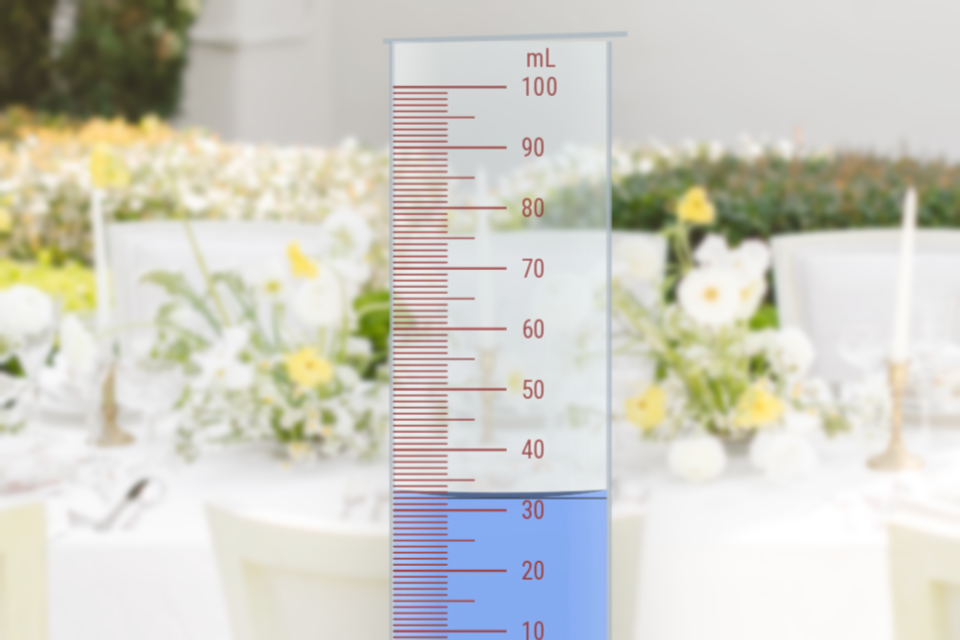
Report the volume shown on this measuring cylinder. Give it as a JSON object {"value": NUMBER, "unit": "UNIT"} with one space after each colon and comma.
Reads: {"value": 32, "unit": "mL"}
